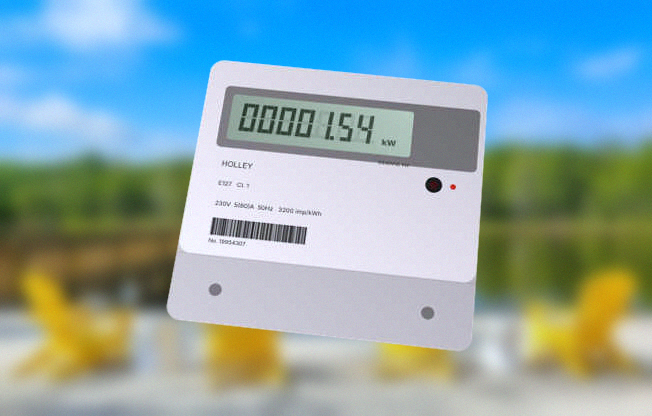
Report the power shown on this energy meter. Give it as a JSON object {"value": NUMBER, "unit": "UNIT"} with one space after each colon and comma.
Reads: {"value": 1.54, "unit": "kW"}
